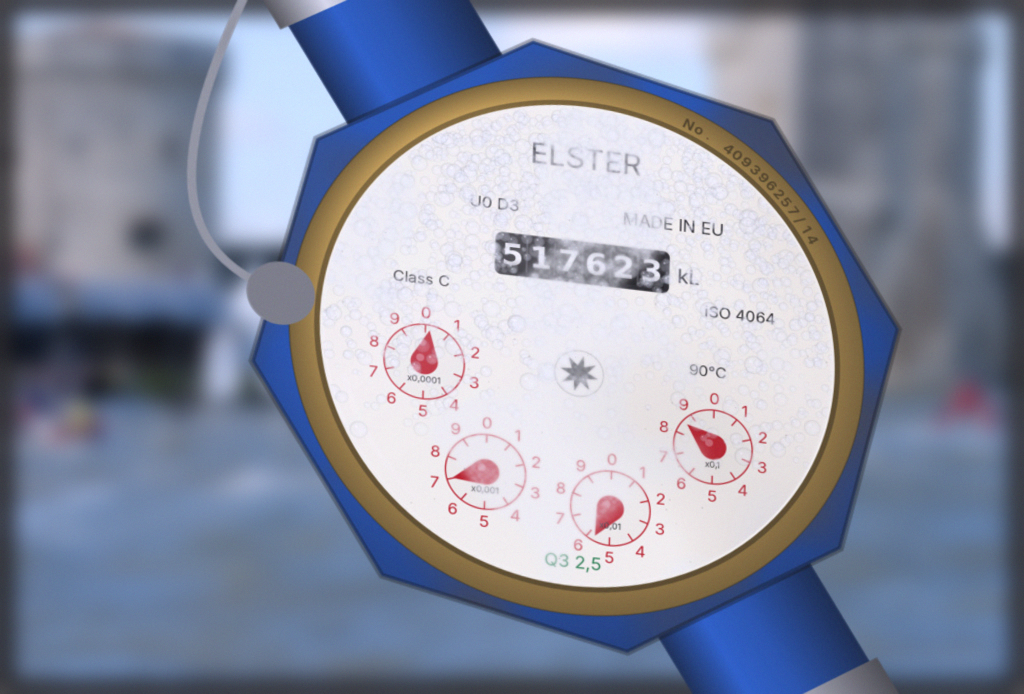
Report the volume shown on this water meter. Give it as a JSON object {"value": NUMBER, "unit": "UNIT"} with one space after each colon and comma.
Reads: {"value": 517623.8570, "unit": "kL"}
